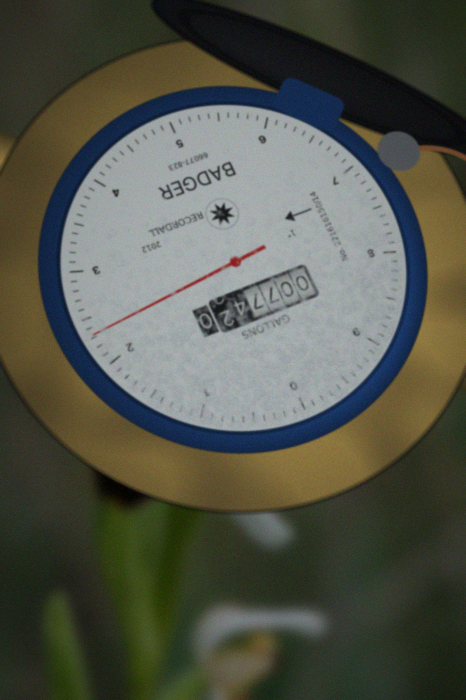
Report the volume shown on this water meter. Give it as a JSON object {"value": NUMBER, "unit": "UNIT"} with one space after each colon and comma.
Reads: {"value": 77422.3, "unit": "gal"}
